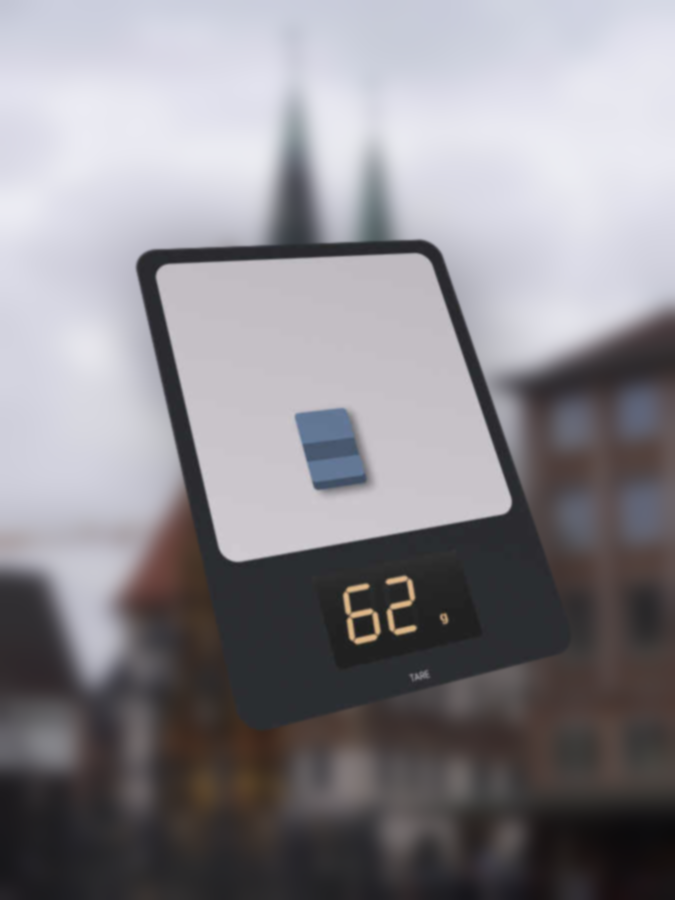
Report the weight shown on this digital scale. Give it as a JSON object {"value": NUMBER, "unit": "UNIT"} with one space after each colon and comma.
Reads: {"value": 62, "unit": "g"}
